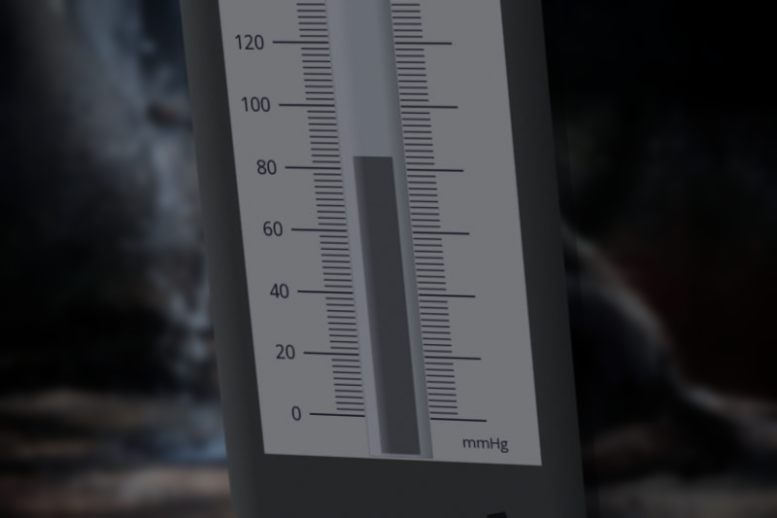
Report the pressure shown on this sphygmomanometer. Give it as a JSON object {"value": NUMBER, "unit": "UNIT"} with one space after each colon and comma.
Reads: {"value": 84, "unit": "mmHg"}
